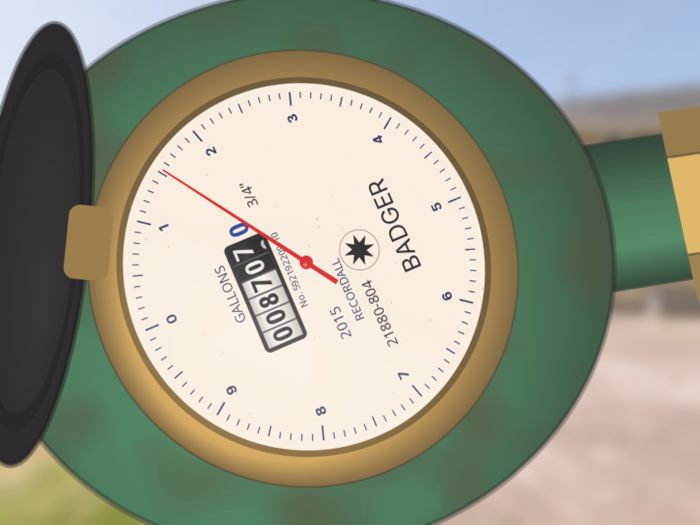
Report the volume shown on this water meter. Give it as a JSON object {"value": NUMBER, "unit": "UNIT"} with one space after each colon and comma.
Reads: {"value": 87071.5, "unit": "gal"}
